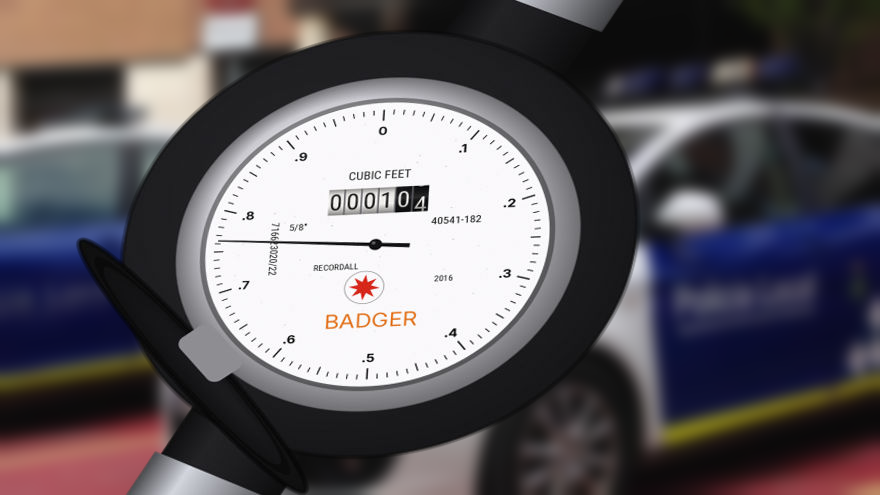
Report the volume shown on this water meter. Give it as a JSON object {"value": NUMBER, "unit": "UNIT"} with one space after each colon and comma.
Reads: {"value": 103.76, "unit": "ft³"}
